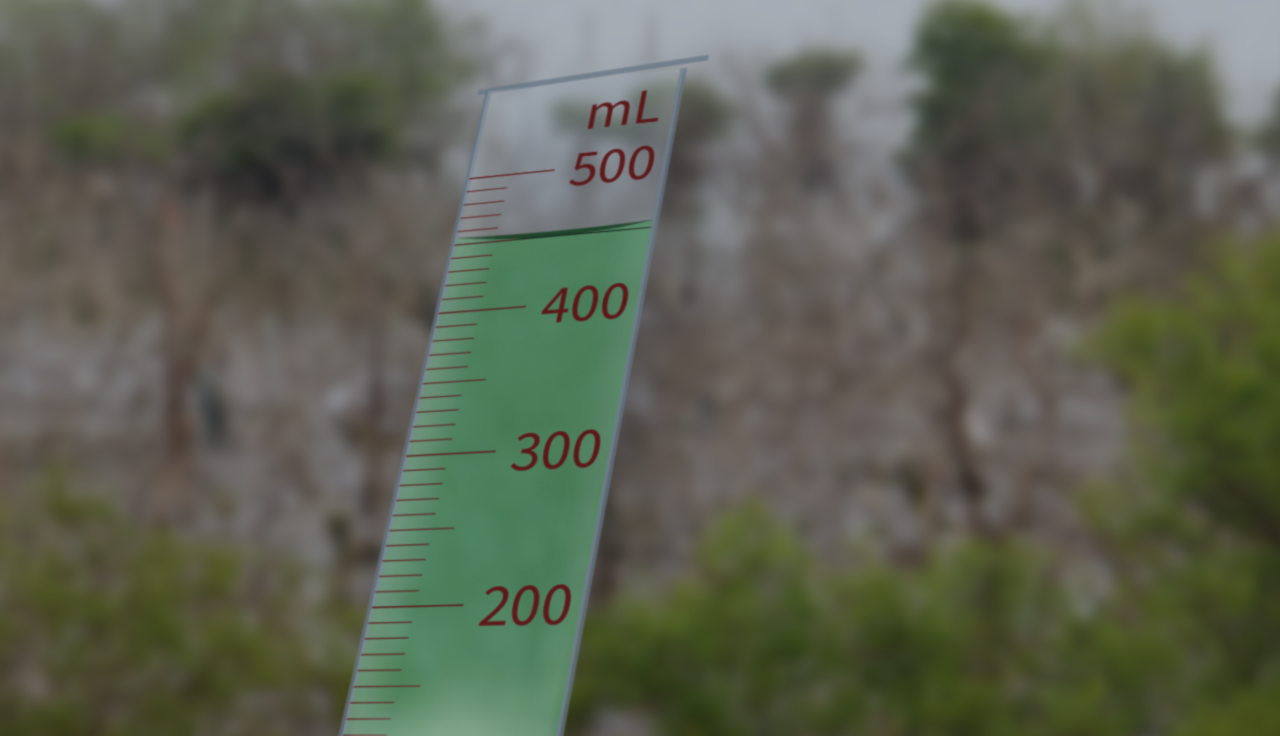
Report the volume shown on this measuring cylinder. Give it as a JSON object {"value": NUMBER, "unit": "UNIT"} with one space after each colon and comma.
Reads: {"value": 450, "unit": "mL"}
